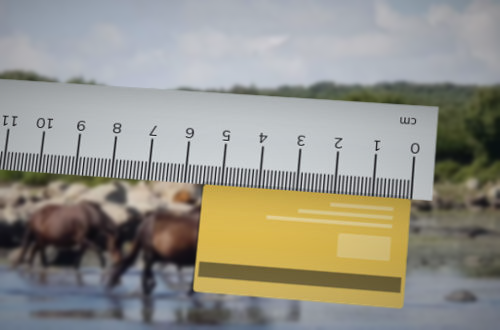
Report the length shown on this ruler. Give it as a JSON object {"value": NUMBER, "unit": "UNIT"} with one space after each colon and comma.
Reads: {"value": 5.5, "unit": "cm"}
